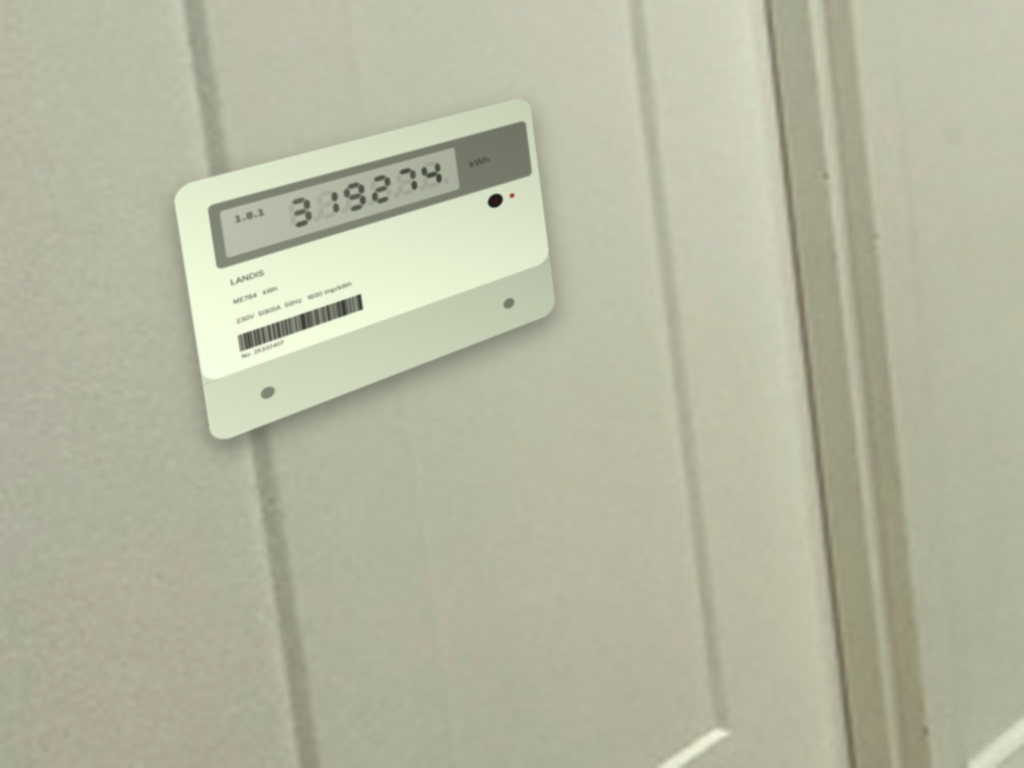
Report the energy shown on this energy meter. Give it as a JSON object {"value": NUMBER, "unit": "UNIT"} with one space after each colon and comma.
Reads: {"value": 319274, "unit": "kWh"}
